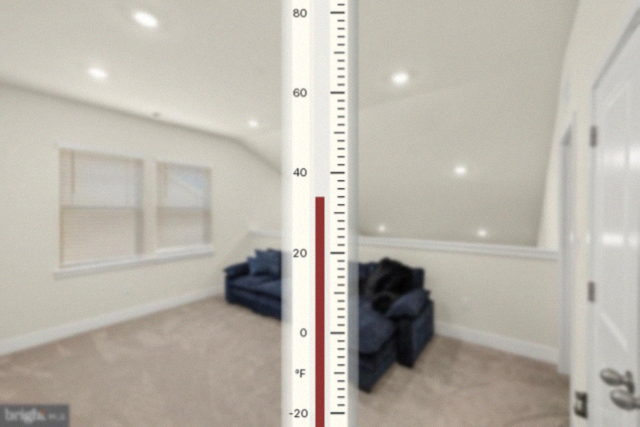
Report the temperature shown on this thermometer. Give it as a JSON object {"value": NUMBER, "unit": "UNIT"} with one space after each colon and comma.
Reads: {"value": 34, "unit": "°F"}
